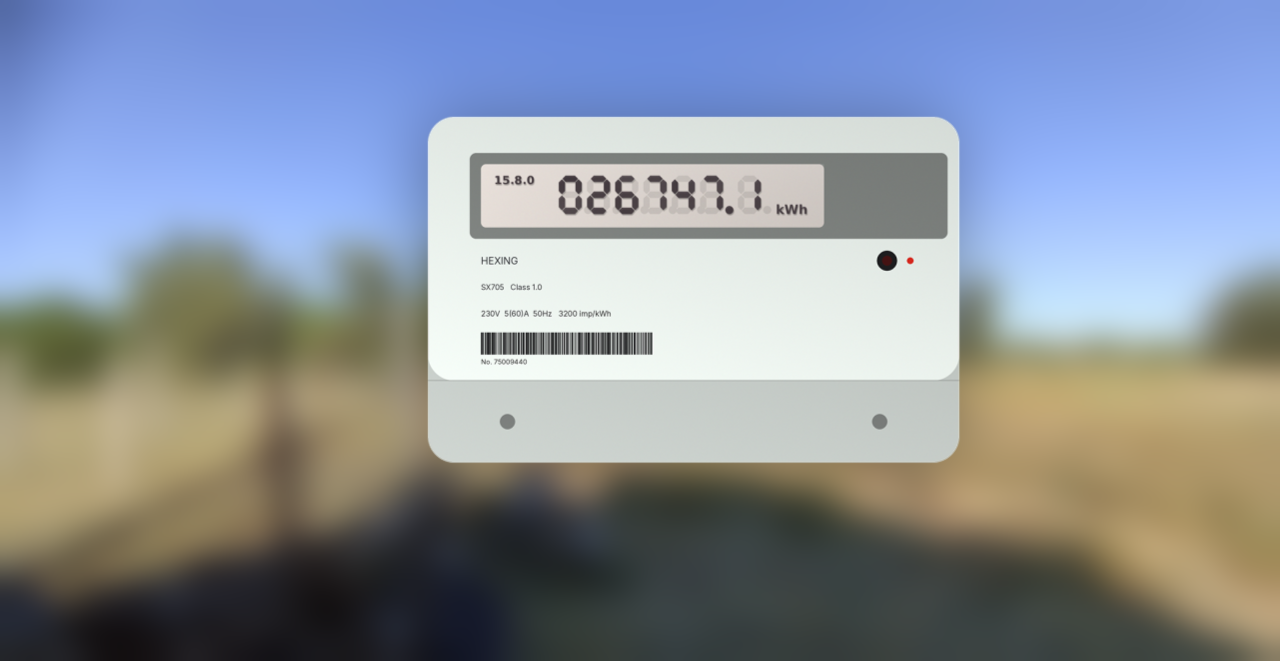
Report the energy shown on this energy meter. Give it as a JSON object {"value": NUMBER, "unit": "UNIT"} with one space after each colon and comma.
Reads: {"value": 26747.1, "unit": "kWh"}
